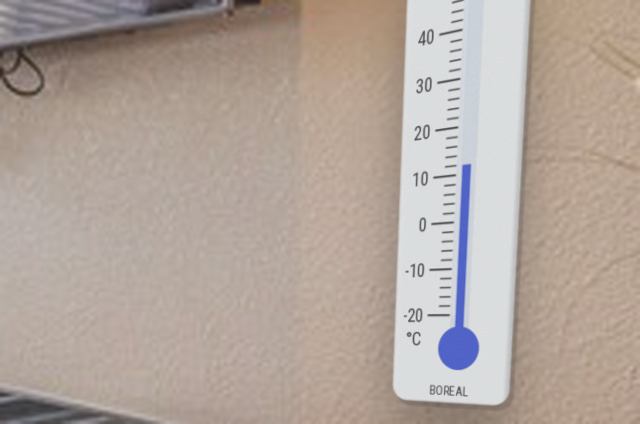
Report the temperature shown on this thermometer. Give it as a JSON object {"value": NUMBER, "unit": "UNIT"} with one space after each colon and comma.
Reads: {"value": 12, "unit": "°C"}
